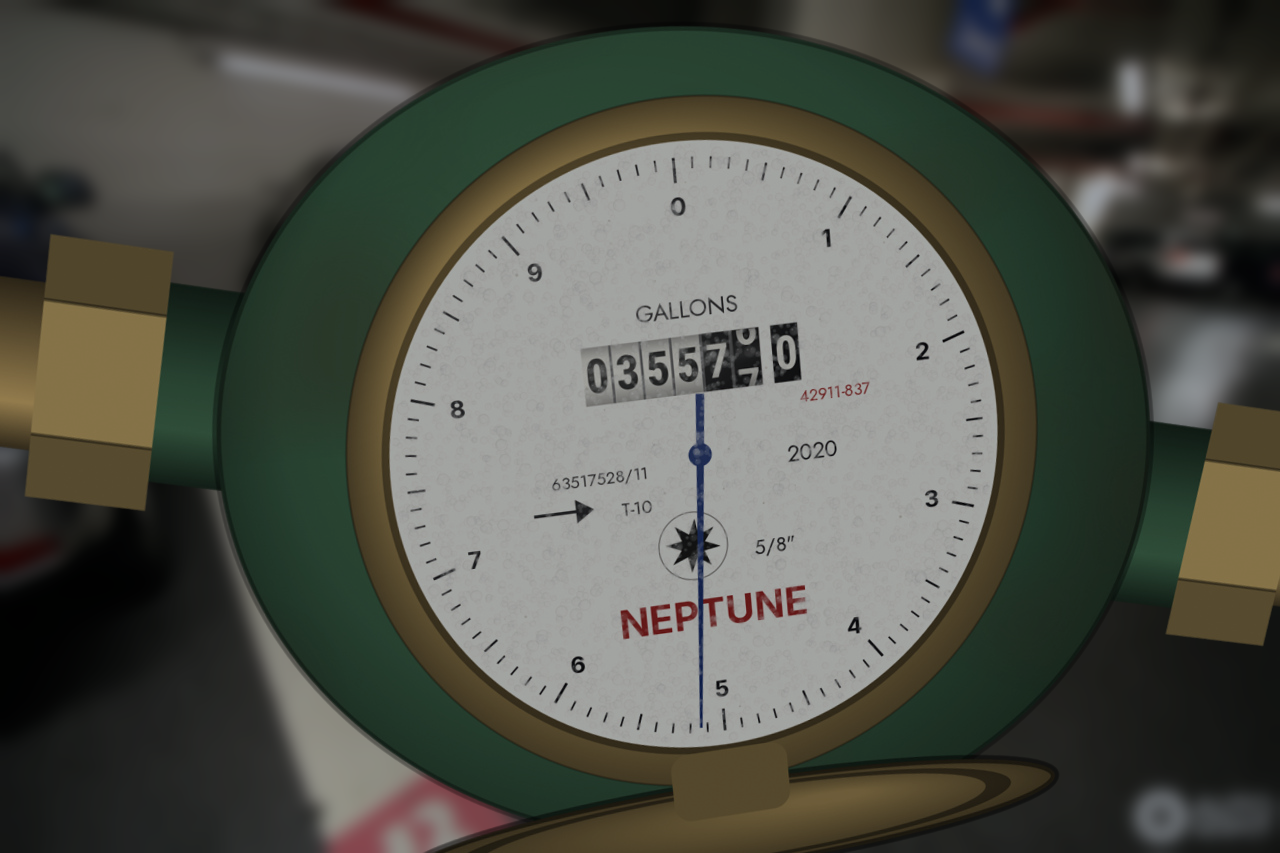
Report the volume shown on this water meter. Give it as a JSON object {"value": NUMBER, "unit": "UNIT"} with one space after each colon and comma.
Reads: {"value": 355765.1, "unit": "gal"}
